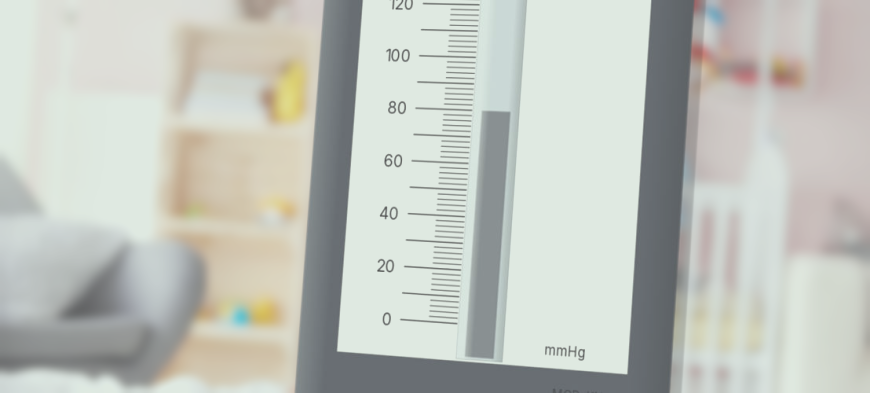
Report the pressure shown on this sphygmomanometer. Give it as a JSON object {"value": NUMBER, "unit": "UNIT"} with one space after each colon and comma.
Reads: {"value": 80, "unit": "mmHg"}
